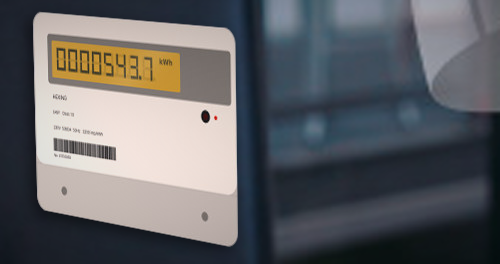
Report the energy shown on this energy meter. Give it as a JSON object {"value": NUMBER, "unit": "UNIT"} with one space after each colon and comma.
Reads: {"value": 543.7, "unit": "kWh"}
